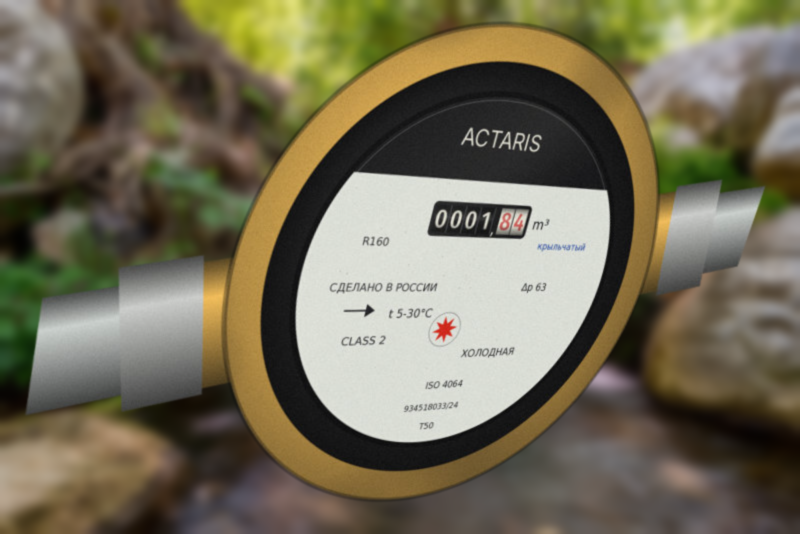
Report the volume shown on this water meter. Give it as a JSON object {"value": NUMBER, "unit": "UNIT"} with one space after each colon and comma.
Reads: {"value": 1.84, "unit": "m³"}
